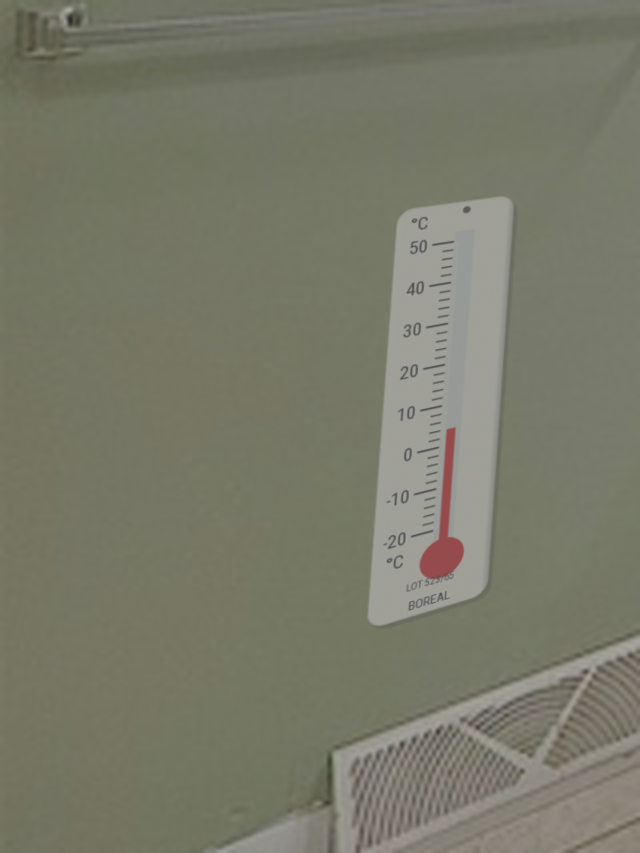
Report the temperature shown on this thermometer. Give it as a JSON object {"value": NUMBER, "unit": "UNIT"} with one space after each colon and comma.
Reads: {"value": 4, "unit": "°C"}
